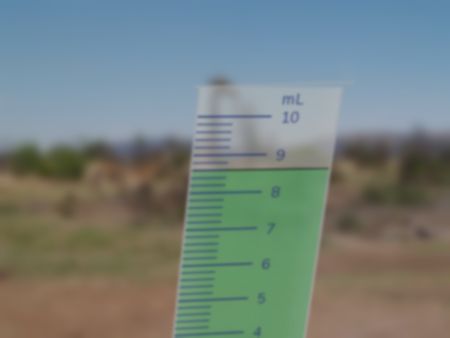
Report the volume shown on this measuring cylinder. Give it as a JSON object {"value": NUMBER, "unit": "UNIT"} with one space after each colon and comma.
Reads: {"value": 8.6, "unit": "mL"}
